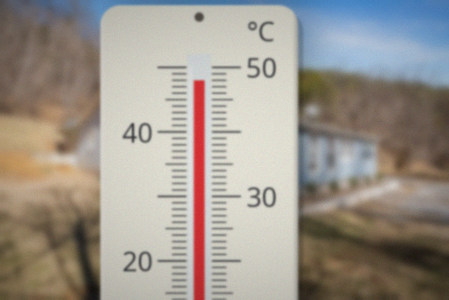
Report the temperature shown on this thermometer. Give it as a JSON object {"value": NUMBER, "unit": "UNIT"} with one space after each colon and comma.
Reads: {"value": 48, "unit": "°C"}
